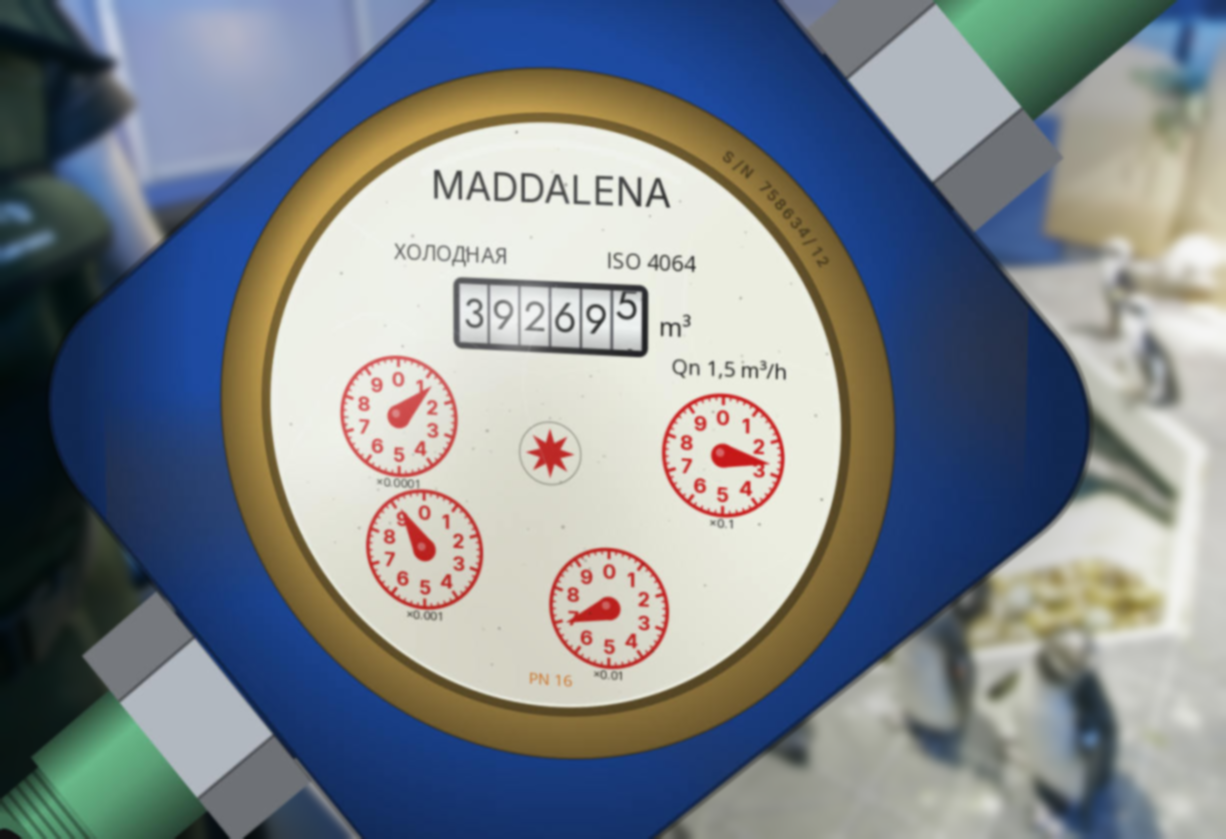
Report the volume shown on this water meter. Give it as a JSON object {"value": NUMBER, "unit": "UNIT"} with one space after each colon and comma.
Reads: {"value": 392695.2691, "unit": "m³"}
